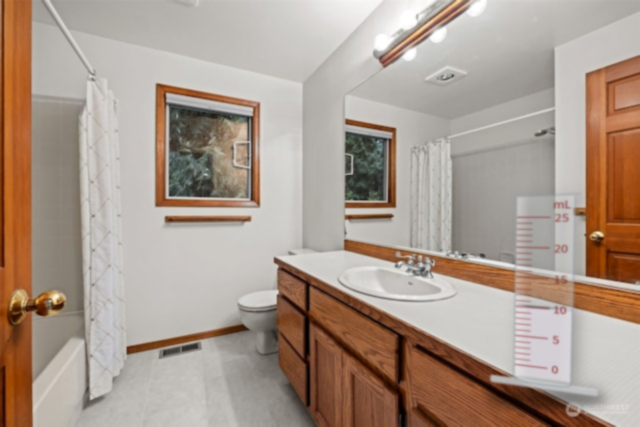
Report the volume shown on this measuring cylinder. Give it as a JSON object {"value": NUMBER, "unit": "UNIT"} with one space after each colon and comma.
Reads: {"value": 10, "unit": "mL"}
